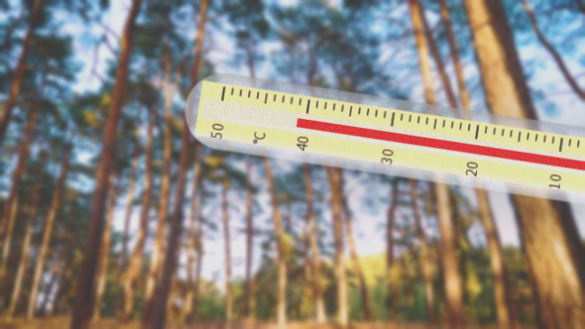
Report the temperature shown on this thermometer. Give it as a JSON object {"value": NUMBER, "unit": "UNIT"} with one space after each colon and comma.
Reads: {"value": 41, "unit": "°C"}
